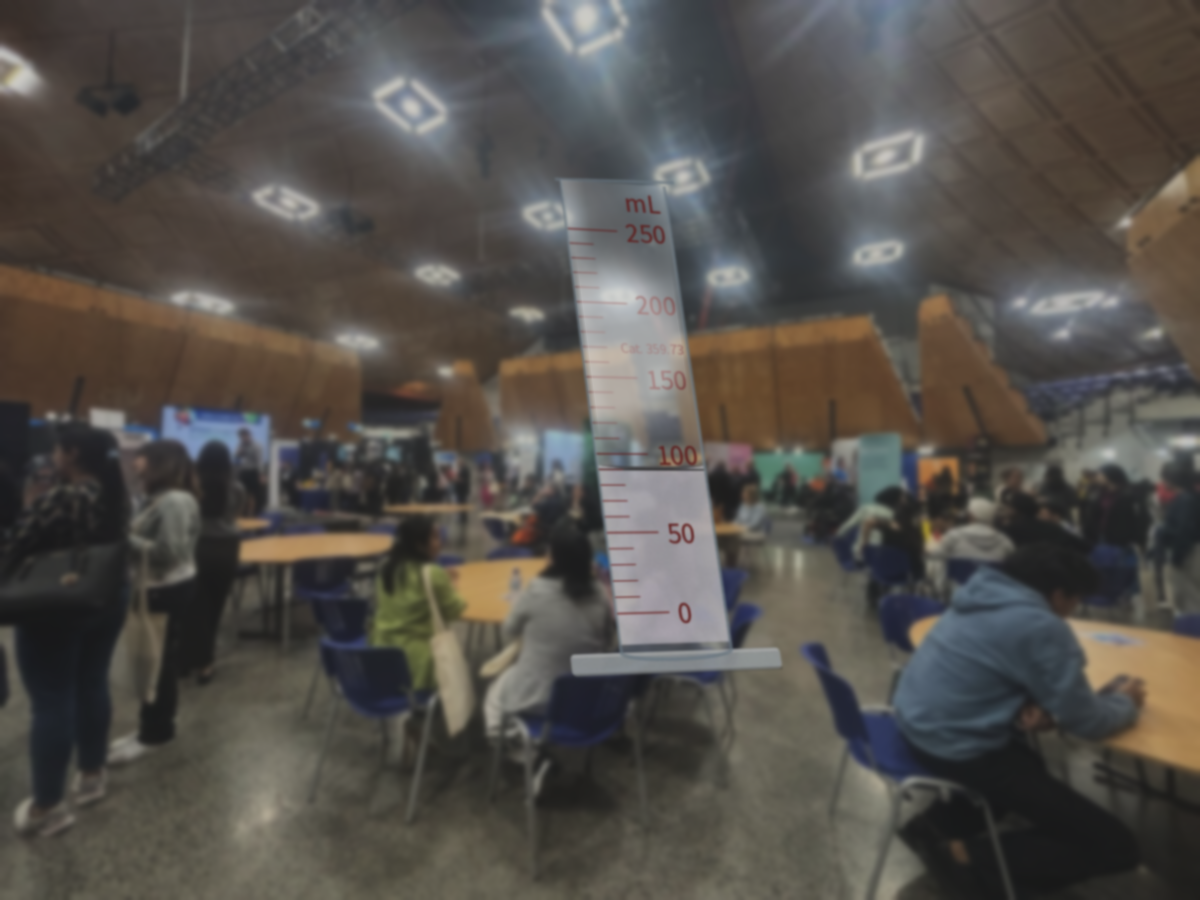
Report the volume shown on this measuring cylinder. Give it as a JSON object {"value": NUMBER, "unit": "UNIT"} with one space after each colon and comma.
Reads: {"value": 90, "unit": "mL"}
